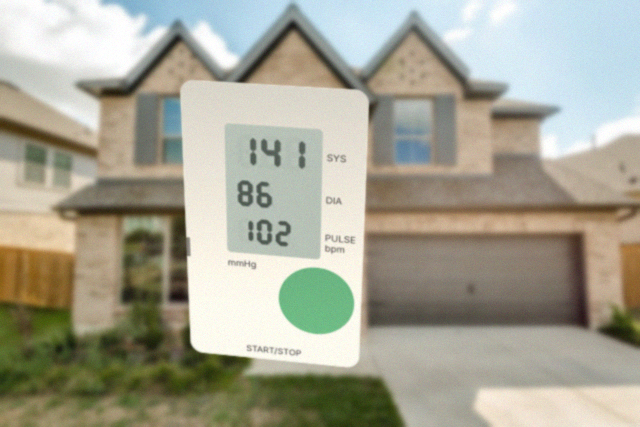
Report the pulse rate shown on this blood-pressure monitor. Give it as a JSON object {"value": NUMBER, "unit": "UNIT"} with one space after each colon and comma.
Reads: {"value": 102, "unit": "bpm"}
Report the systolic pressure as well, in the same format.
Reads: {"value": 141, "unit": "mmHg"}
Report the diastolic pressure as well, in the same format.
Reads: {"value": 86, "unit": "mmHg"}
